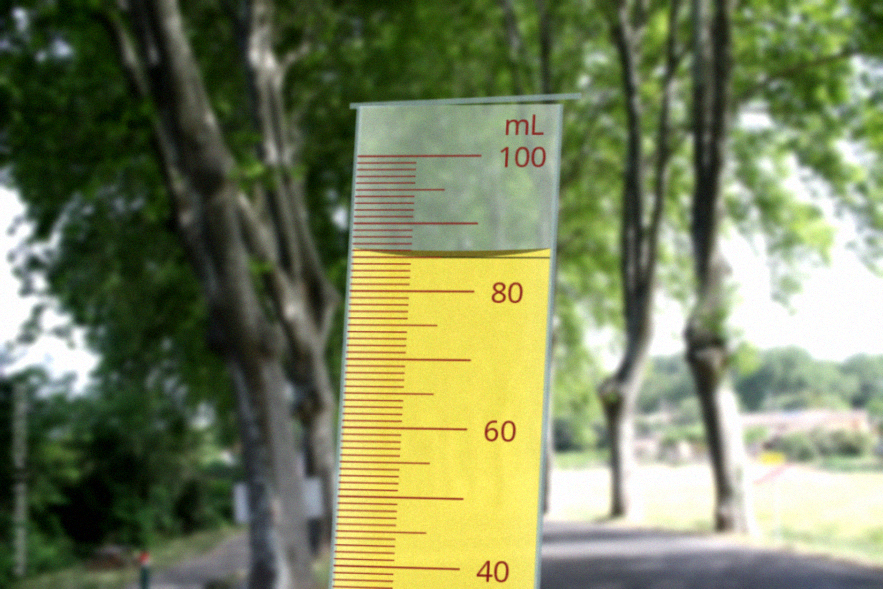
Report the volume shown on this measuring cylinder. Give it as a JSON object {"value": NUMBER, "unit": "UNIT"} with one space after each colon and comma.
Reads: {"value": 85, "unit": "mL"}
